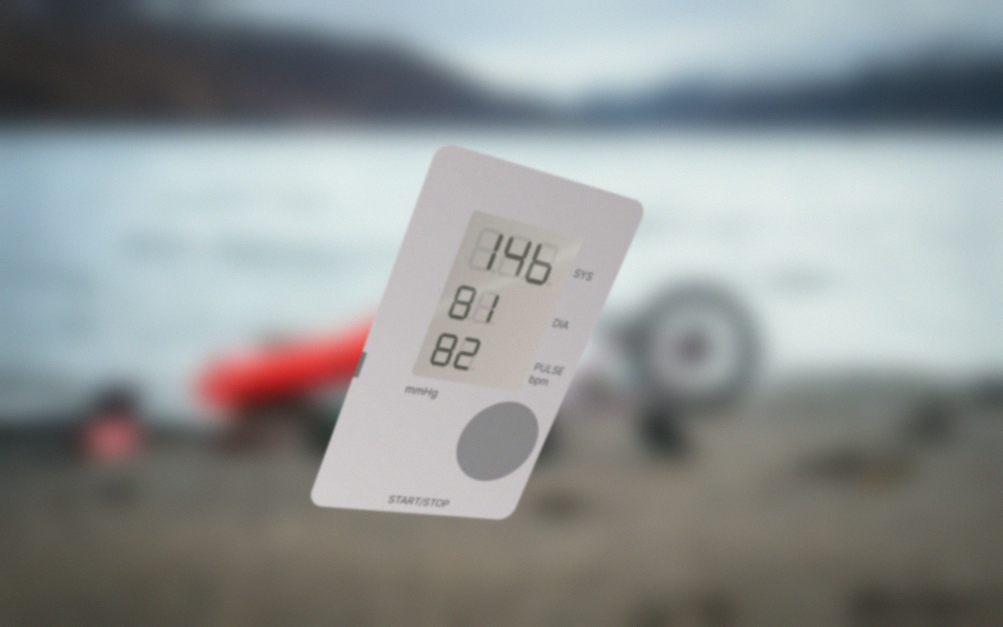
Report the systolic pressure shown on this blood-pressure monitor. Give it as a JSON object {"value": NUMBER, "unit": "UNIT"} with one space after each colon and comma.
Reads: {"value": 146, "unit": "mmHg"}
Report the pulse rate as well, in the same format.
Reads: {"value": 82, "unit": "bpm"}
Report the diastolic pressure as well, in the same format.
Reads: {"value": 81, "unit": "mmHg"}
